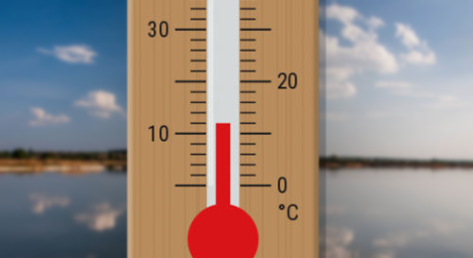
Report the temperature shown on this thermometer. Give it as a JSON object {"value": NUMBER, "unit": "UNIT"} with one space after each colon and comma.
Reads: {"value": 12, "unit": "°C"}
